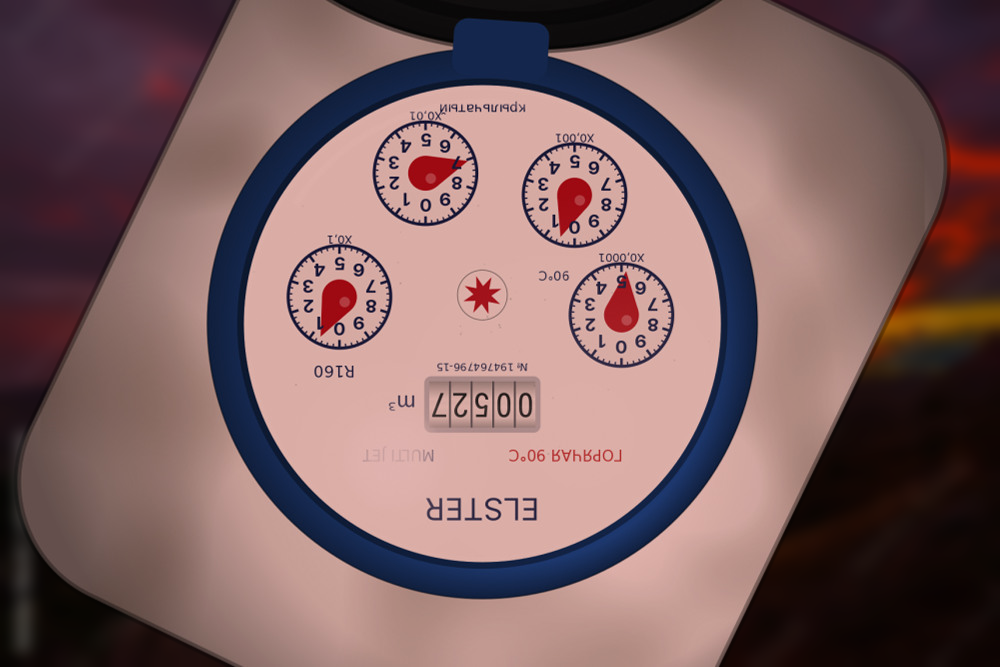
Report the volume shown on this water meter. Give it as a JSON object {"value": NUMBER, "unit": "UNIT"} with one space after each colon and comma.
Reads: {"value": 527.0705, "unit": "m³"}
